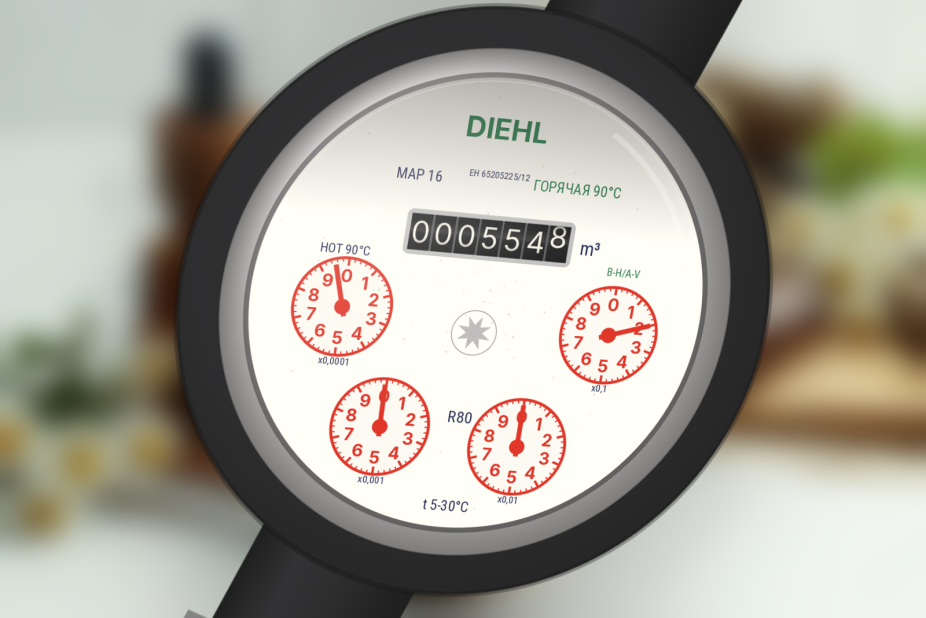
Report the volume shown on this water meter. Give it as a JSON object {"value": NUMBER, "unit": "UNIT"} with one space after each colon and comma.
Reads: {"value": 5548.1999, "unit": "m³"}
